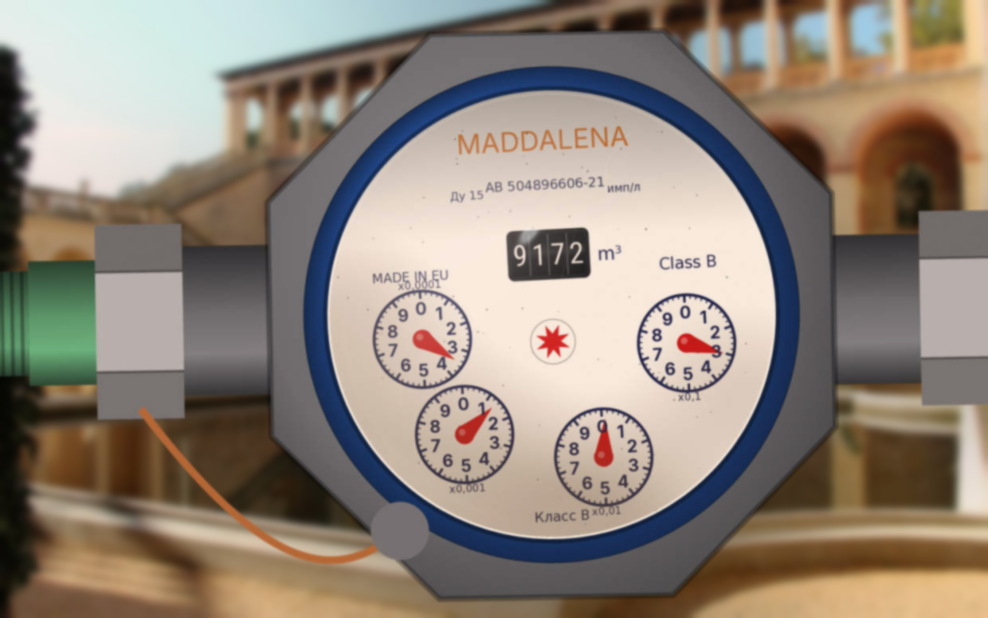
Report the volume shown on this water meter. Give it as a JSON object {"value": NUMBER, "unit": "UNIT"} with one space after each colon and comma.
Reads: {"value": 9172.3013, "unit": "m³"}
